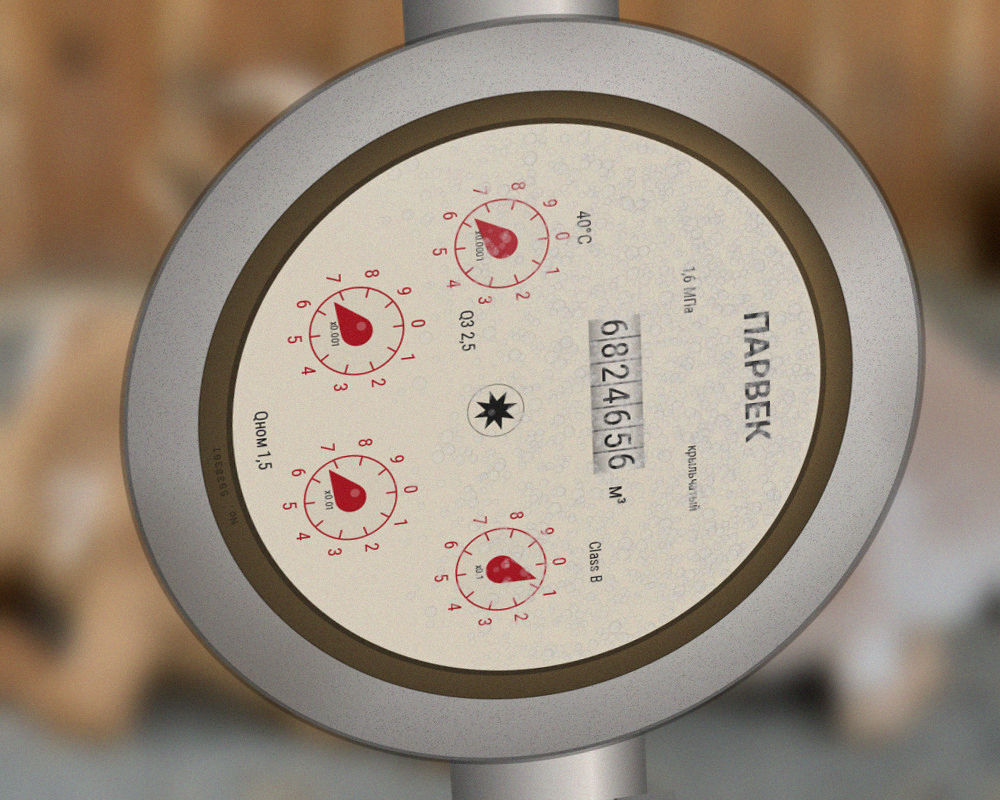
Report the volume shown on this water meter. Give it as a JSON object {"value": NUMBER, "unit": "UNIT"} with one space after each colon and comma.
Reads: {"value": 6824656.0666, "unit": "m³"}
